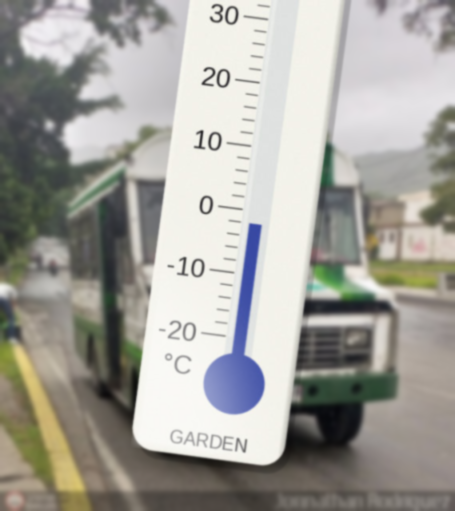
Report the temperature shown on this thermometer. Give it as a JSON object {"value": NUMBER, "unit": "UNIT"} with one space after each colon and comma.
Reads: {"value": -2, "unit": "°C"}
